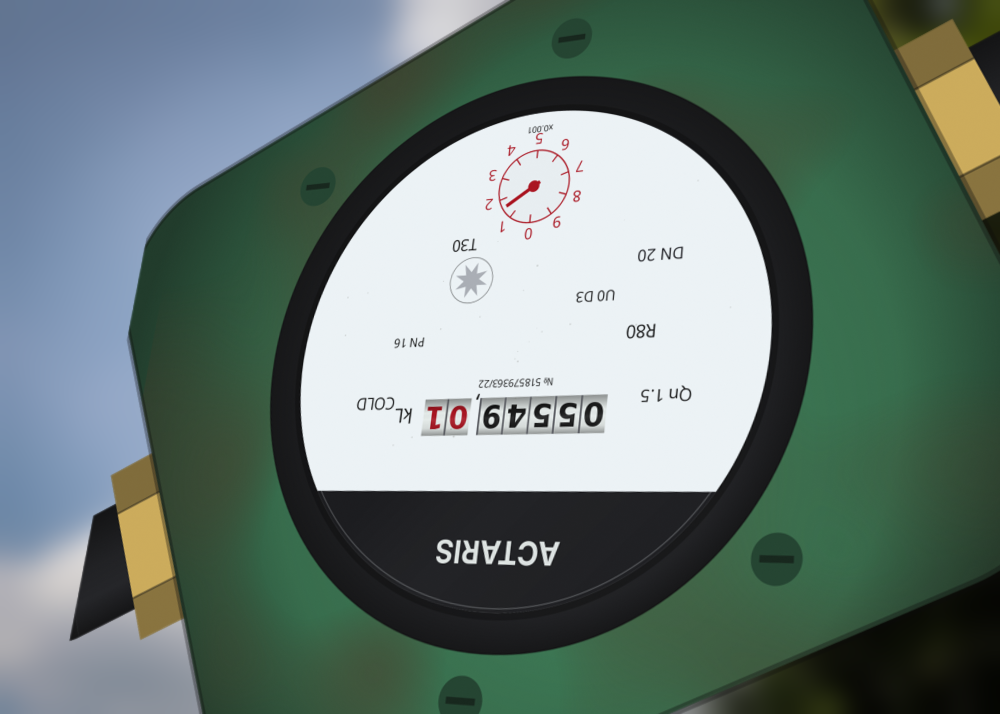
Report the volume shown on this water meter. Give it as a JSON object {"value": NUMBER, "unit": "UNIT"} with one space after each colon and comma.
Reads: {"value": 5549.011, "unit": "kL"}
